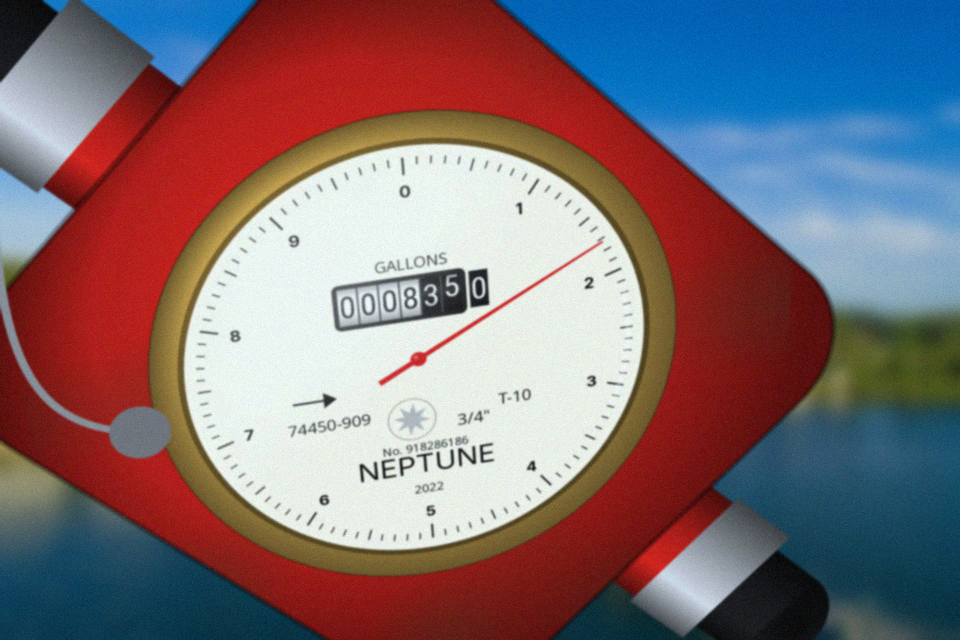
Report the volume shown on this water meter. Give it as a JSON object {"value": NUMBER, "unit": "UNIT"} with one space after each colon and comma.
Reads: {"value": 8351.7, "unit": "gal"}
